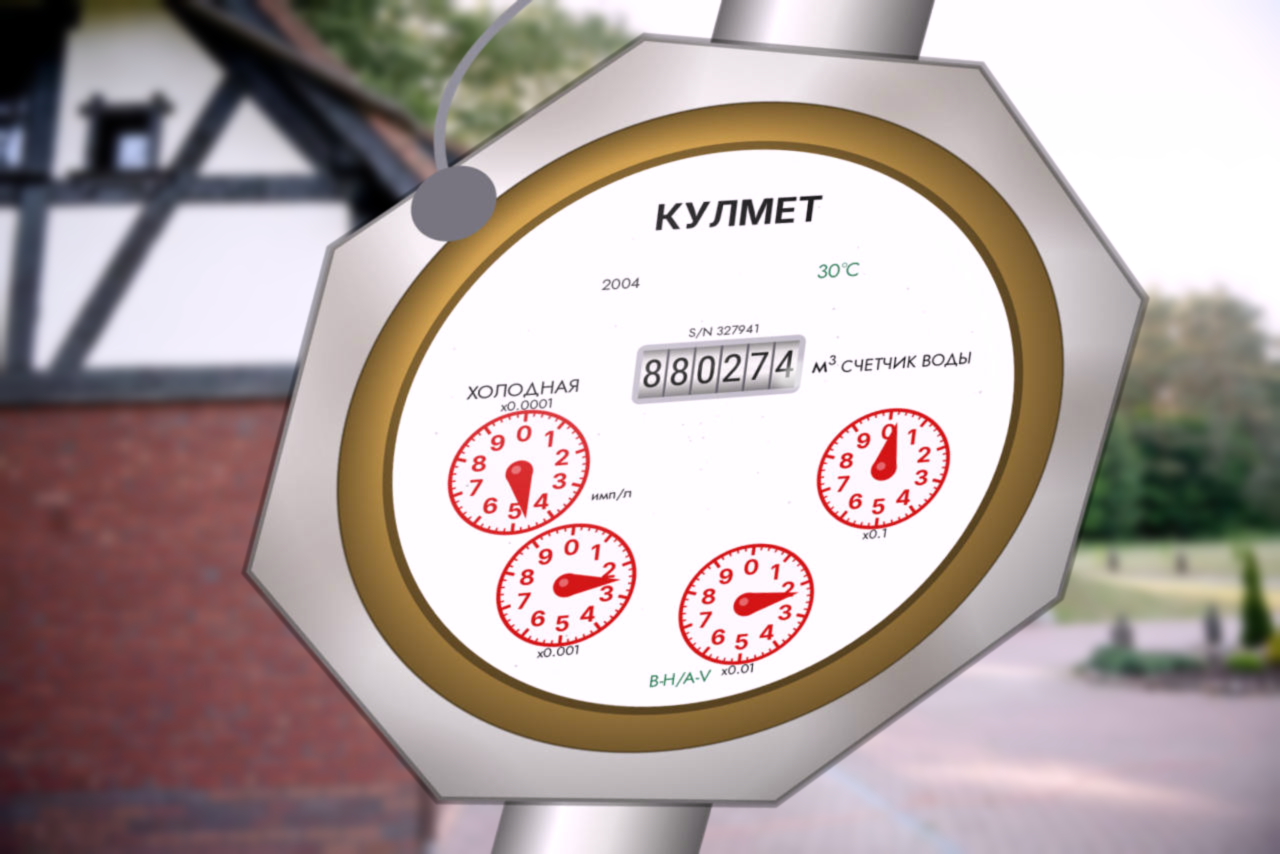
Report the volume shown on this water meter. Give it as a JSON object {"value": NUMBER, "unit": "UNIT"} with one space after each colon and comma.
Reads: {"value": 880274.0224, "unit": "m³"}
